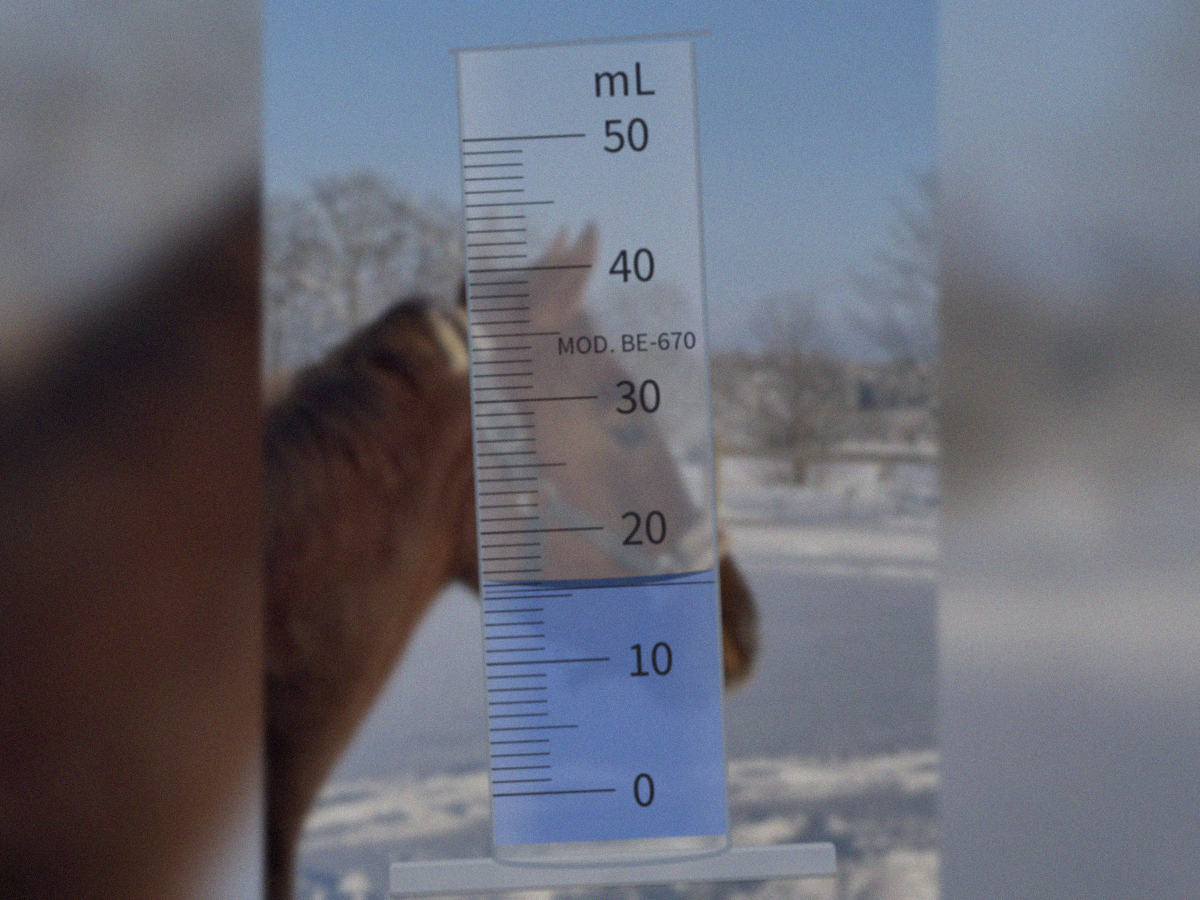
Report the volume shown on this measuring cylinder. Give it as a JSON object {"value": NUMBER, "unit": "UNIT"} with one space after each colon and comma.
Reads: {"value": 15.5, "unit": "mL"}
